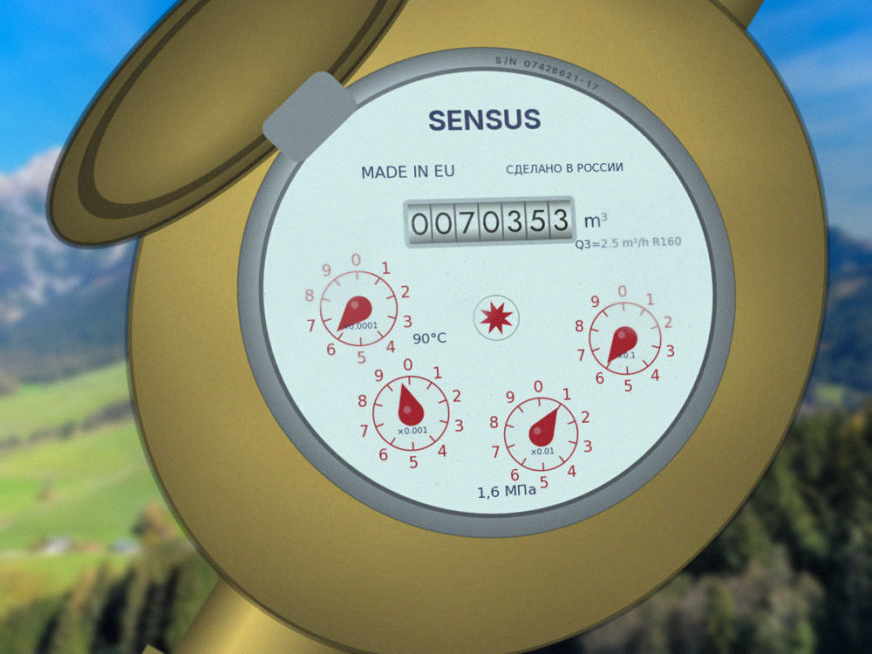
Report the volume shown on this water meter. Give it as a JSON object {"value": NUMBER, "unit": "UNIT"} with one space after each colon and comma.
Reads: {"value": 70353.6096, "unit": "m³"}
